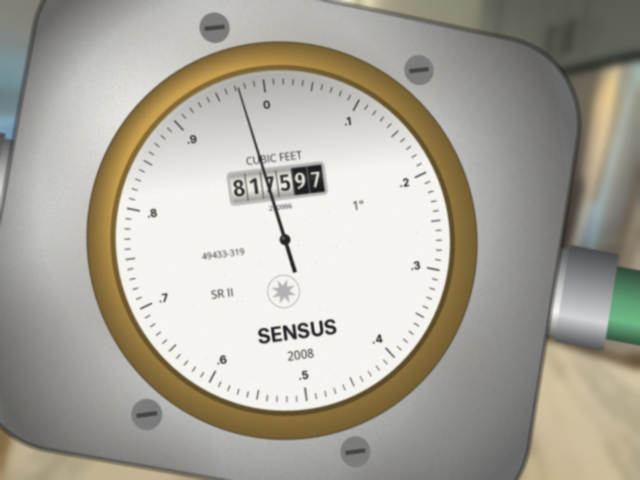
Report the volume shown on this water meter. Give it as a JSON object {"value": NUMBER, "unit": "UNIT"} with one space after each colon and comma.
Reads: {"value": 817596.97, "unit": "ft³"}
